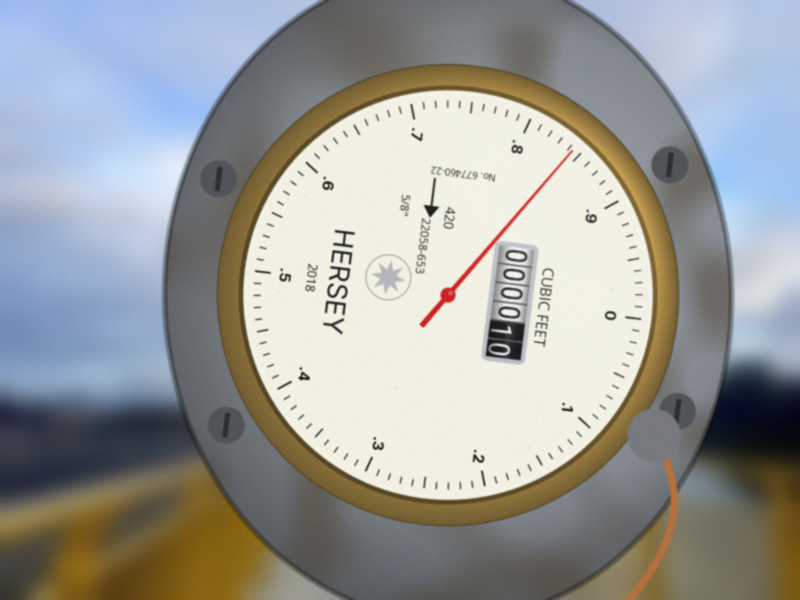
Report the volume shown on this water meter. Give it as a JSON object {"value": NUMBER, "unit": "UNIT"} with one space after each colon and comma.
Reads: {"value": 9.84, "unit": "ft³"}
